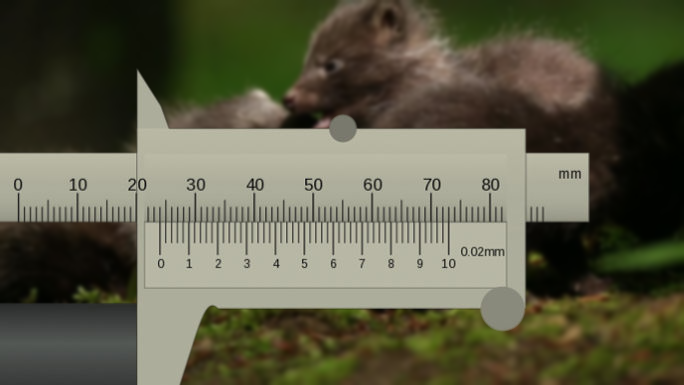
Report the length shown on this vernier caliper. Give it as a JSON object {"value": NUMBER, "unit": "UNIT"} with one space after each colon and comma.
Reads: {"value": 24.0, "unit": "mm"}
